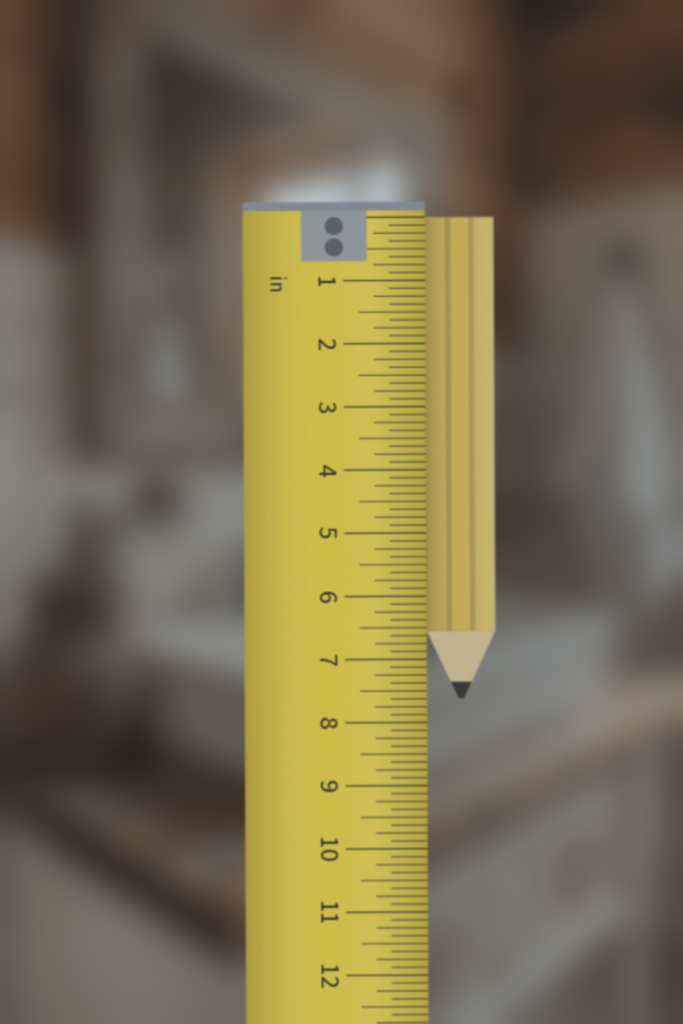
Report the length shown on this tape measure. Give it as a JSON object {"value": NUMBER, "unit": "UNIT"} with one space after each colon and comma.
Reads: {"value": 7.625, "unit": "in"}
